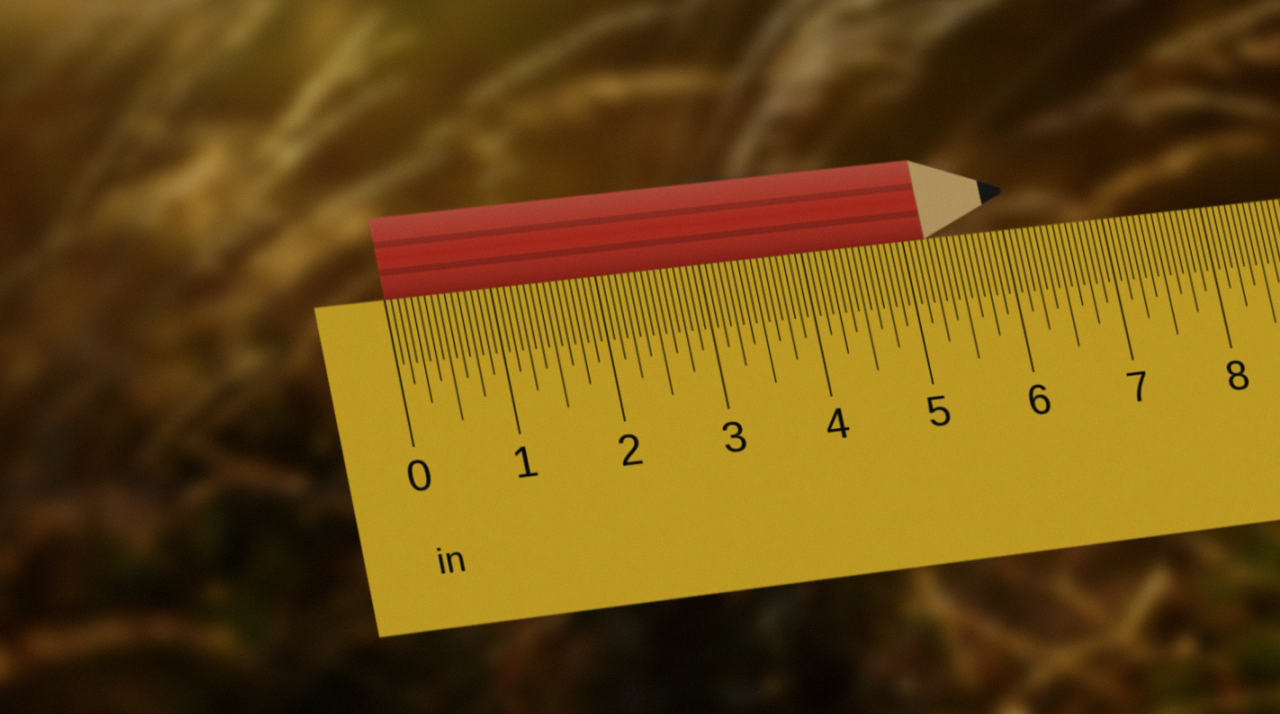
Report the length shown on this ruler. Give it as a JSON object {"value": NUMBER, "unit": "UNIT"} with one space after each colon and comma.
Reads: {"value": 6.0625, "unit": "in"}
